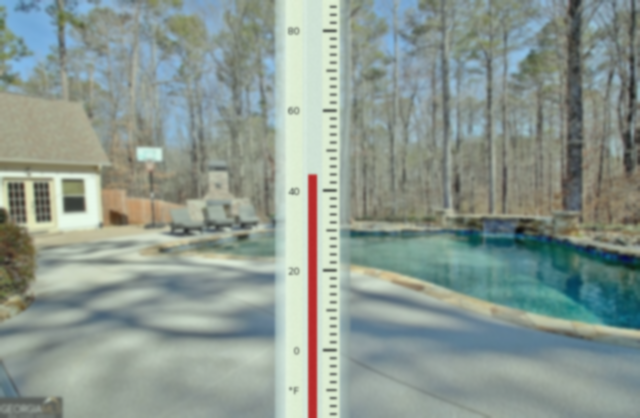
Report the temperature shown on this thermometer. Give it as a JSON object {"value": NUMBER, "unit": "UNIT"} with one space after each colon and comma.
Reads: {"value": 44, "unit": "°F"}
